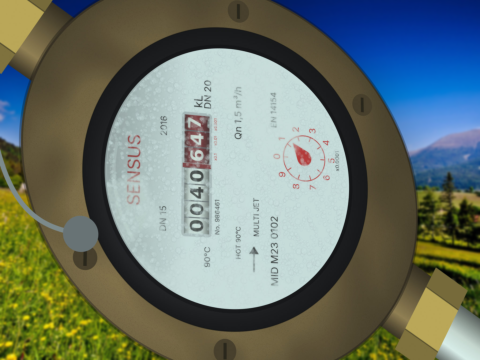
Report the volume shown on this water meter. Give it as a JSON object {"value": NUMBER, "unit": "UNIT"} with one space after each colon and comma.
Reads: {"value": 40.6471, "unit": "kL"}
